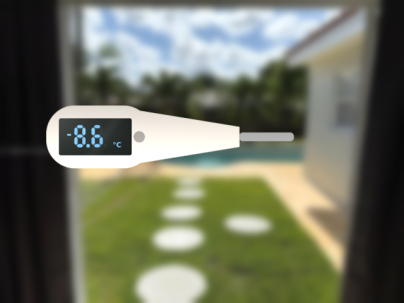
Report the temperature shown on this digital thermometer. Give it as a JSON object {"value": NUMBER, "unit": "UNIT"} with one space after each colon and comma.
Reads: {"value": -8.6, "unit": "°C"}
